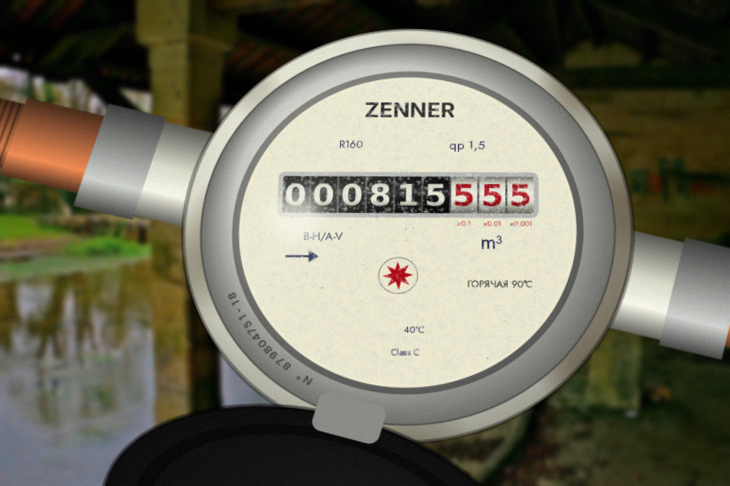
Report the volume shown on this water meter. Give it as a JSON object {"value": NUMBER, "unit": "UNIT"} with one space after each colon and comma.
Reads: {"value": 815.555, "unit": "m³"}
